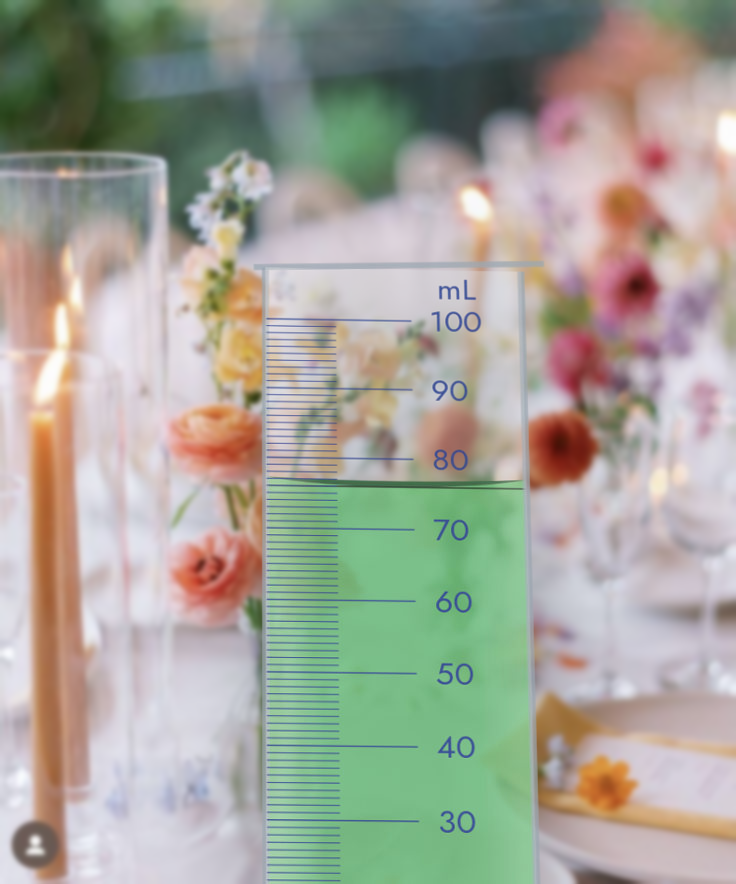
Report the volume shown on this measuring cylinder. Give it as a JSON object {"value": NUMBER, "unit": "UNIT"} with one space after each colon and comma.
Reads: {"value": 76, "unit": "mL"}
